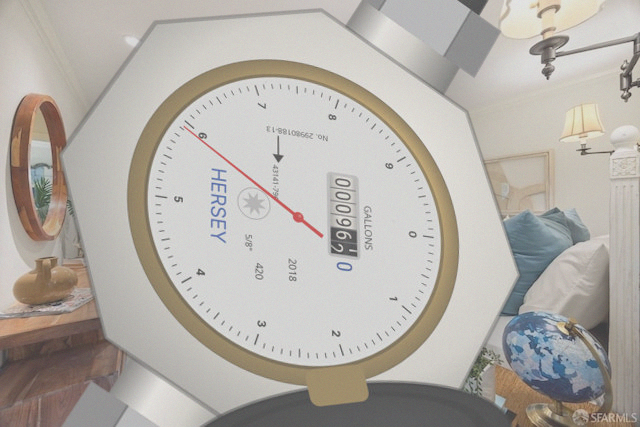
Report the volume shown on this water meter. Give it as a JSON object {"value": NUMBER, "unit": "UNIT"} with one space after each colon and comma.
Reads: {"value": 9615.9, "unit": "gal"}
